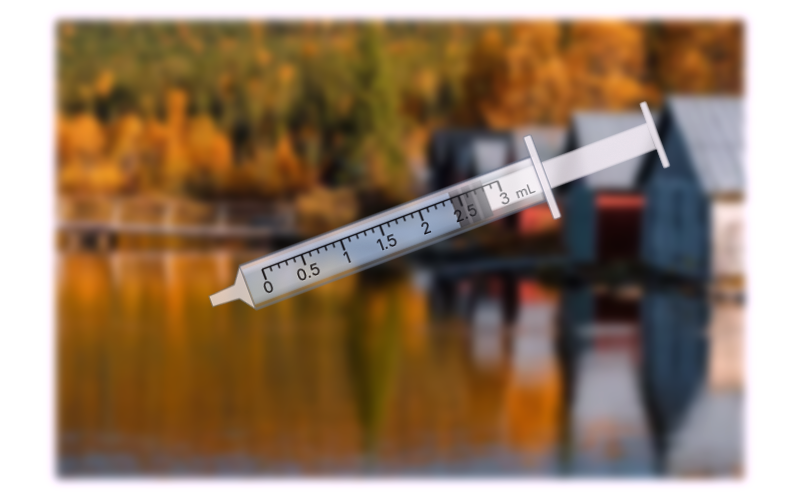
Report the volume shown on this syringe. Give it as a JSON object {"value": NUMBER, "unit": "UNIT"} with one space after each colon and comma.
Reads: {"value": 2.4, "unit": "mL"}
